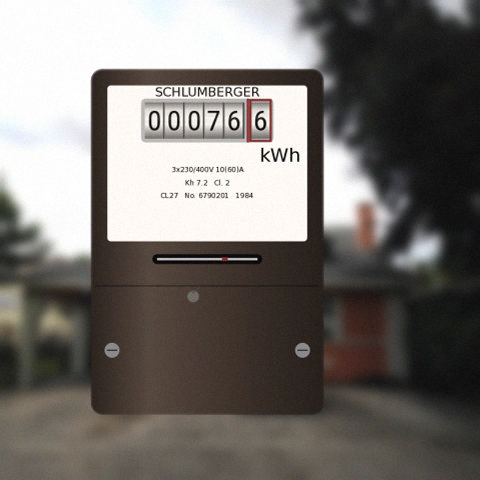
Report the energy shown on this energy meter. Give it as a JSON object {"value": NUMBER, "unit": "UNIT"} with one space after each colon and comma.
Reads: {"value": 76.6, "unit": "kWh"}
